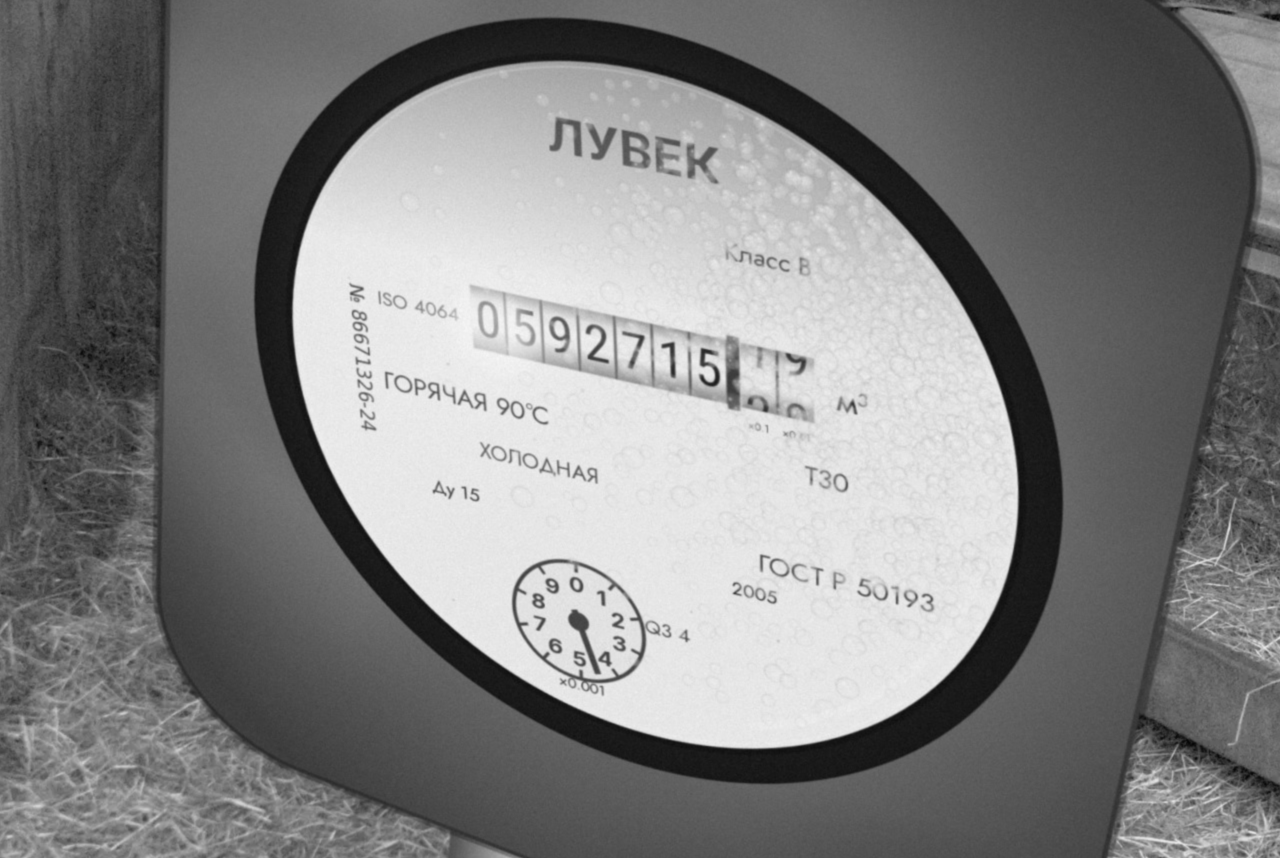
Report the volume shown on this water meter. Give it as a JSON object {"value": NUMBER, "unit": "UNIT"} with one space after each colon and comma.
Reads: {"value": 592715.194, "unit": "m³"}
